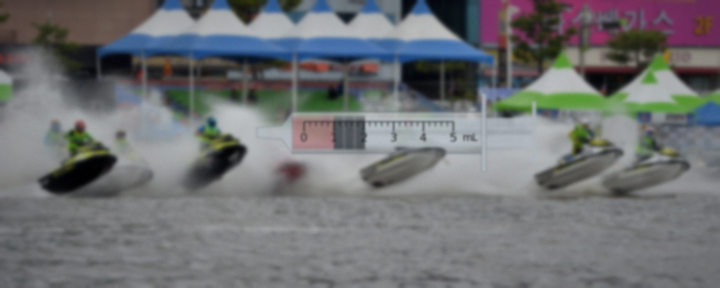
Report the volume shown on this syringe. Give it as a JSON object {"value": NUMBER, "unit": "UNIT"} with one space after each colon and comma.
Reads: {"value": 1, "unit": "mL"}
